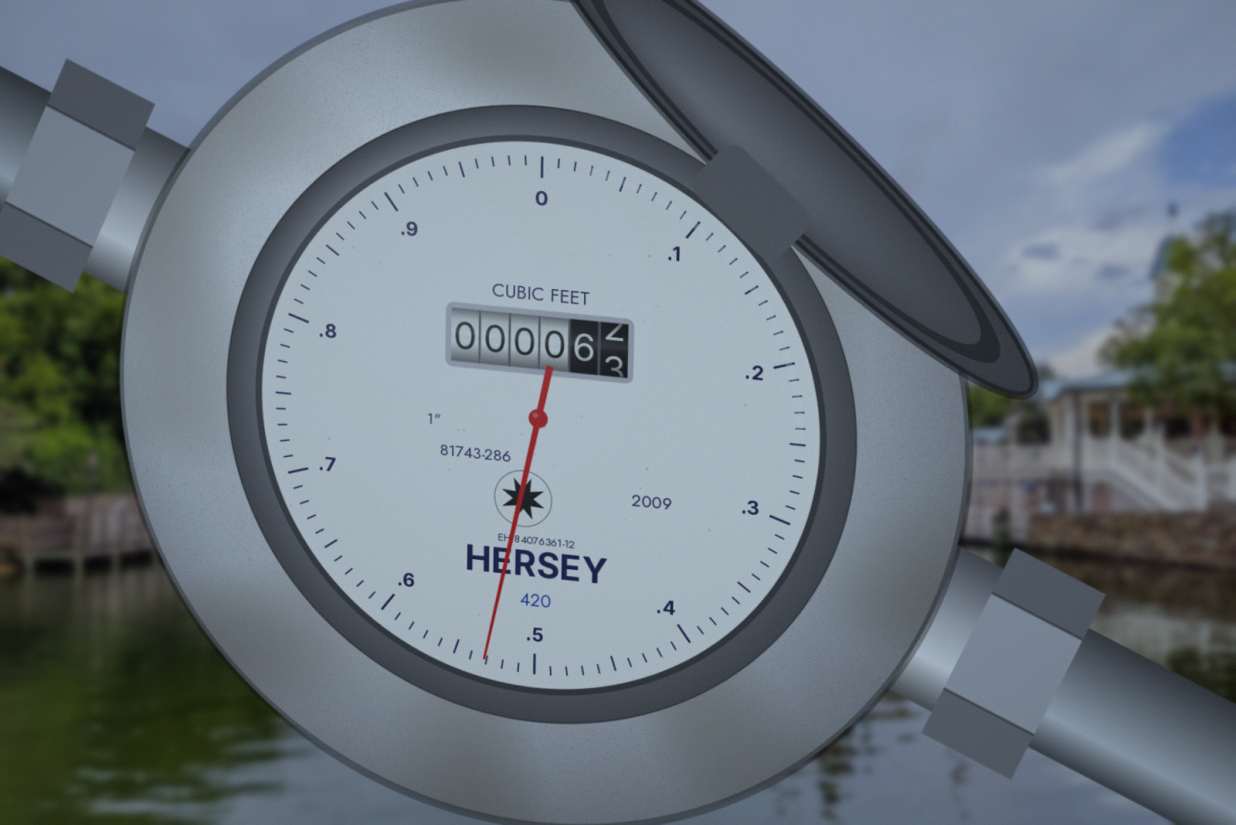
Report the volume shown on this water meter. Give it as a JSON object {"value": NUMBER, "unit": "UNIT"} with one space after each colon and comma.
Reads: {"value": 62.53, "unit": "ft³"}
